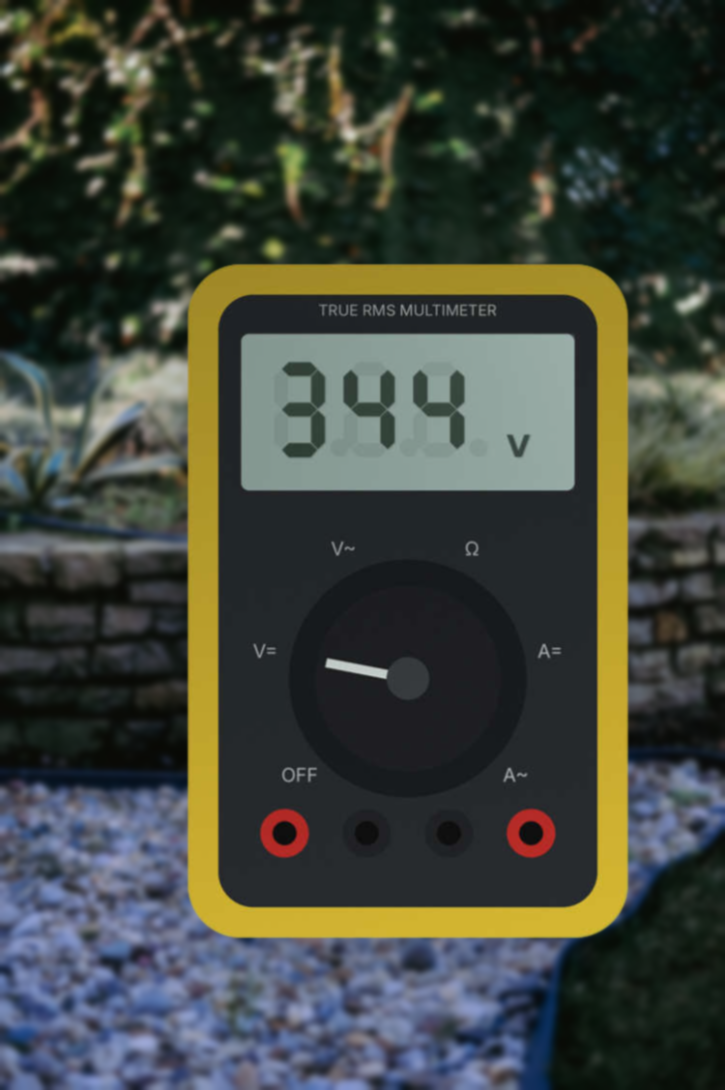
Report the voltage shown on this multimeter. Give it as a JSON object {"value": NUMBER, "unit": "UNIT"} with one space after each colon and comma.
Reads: {"value": 344, "unit": "V"}
